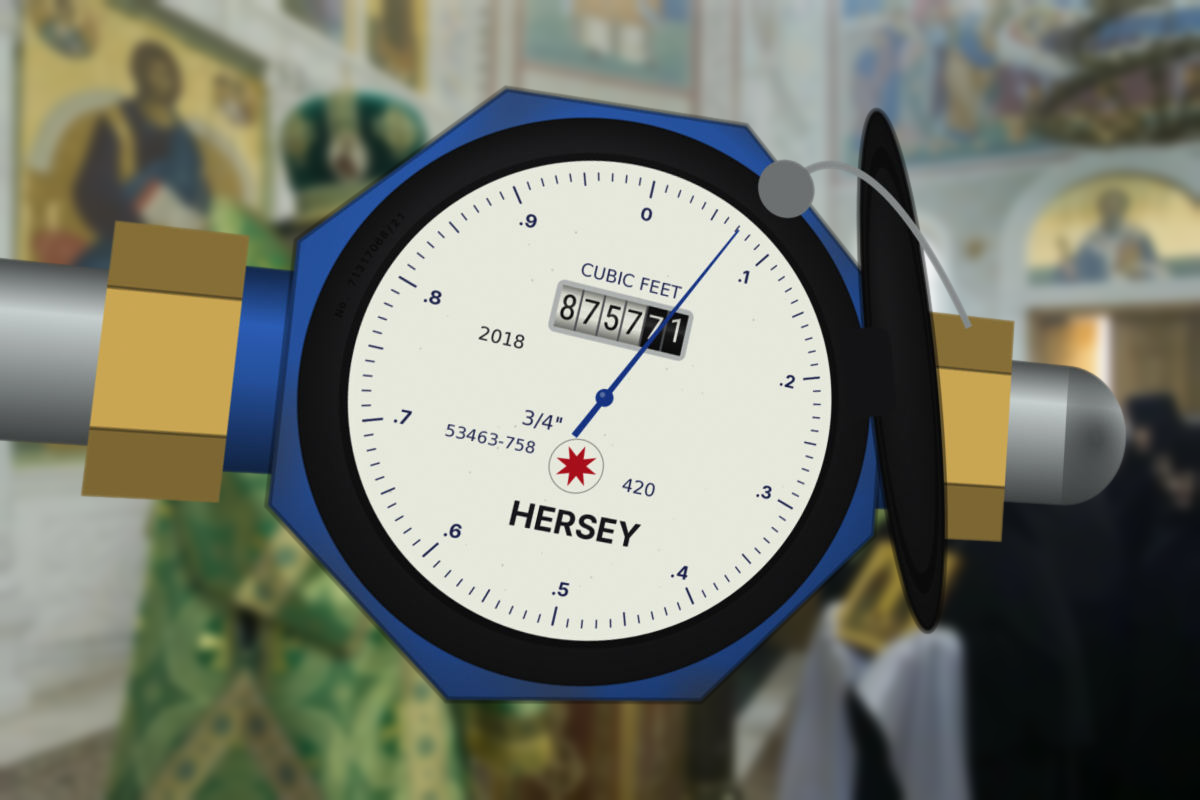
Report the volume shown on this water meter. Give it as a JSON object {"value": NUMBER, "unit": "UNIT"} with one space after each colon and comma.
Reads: {"value": 875771.07, "unit": "ft³"}
